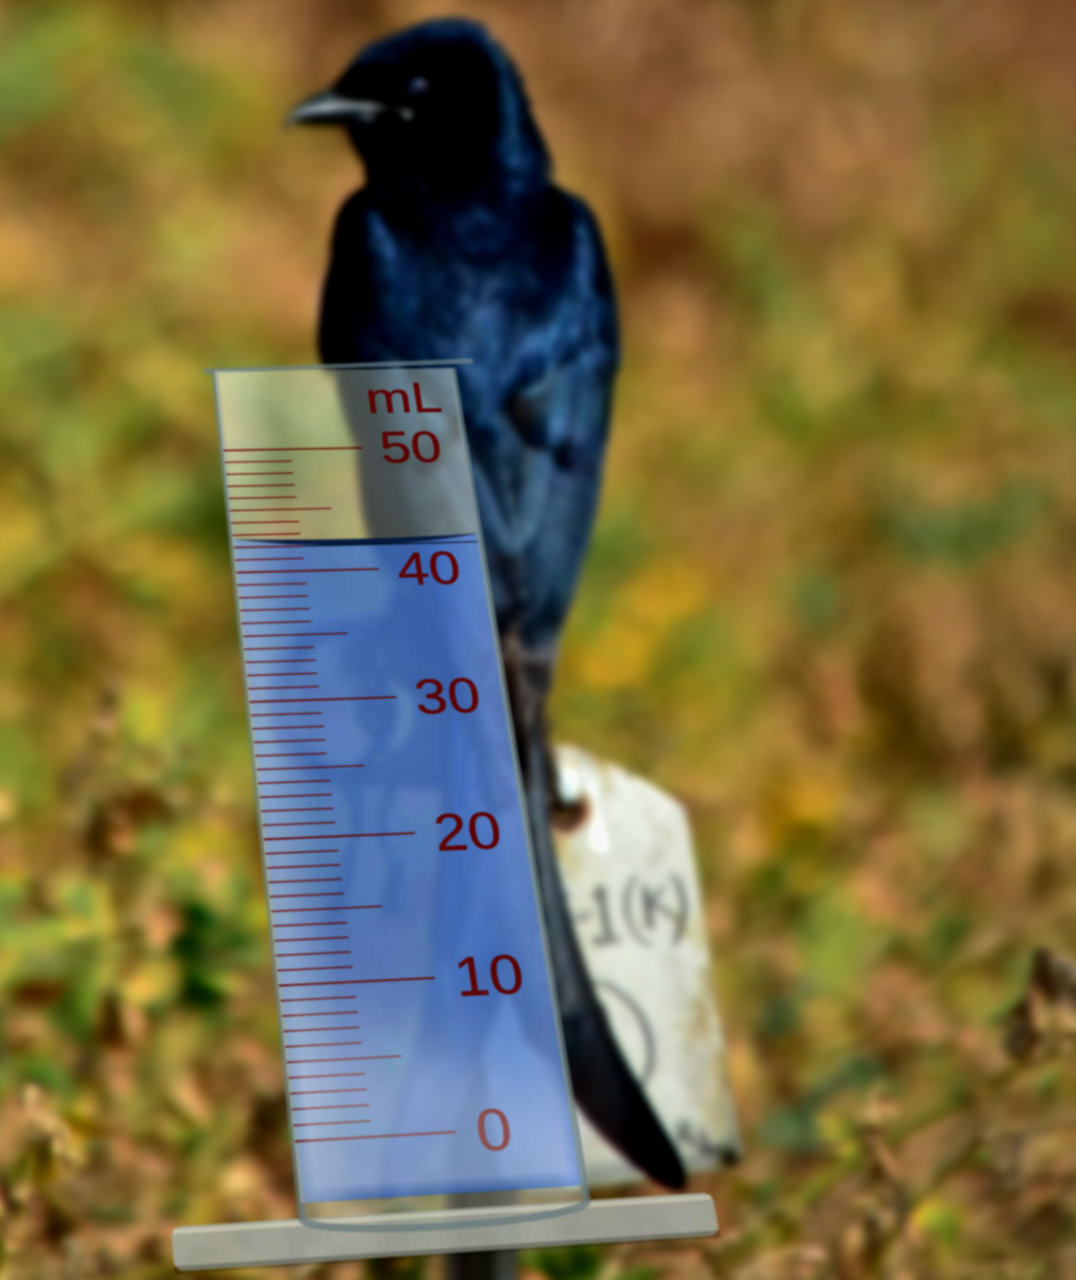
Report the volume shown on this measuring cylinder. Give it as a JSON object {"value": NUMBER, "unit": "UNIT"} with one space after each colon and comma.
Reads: {"value": 42, "unit": "mL"}
